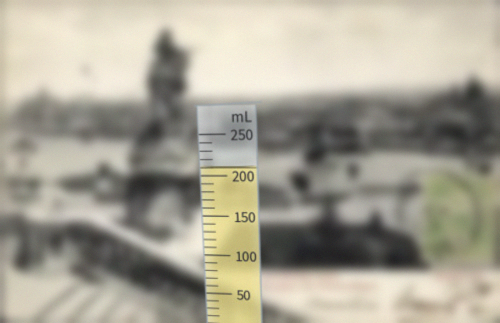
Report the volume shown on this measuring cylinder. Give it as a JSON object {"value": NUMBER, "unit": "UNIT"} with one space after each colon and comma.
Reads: {"value": 210, "unit": "mL"}
